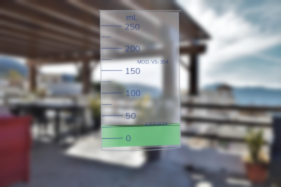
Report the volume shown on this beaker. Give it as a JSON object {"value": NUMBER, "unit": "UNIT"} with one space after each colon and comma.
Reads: {"value": 25, "unit": "mL"}
